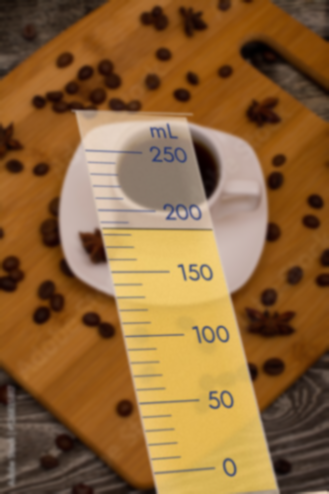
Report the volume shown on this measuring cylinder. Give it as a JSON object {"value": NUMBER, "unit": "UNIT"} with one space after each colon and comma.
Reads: {"value": 185, "unit": "mL"}
